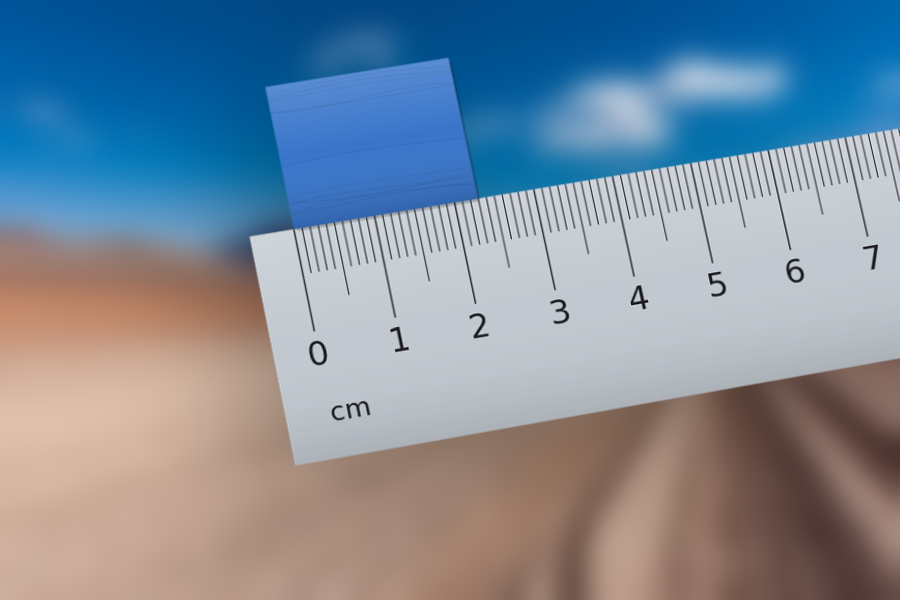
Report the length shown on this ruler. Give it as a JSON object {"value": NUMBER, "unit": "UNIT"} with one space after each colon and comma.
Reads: {"value": 2.3, "unit": "cm"}
